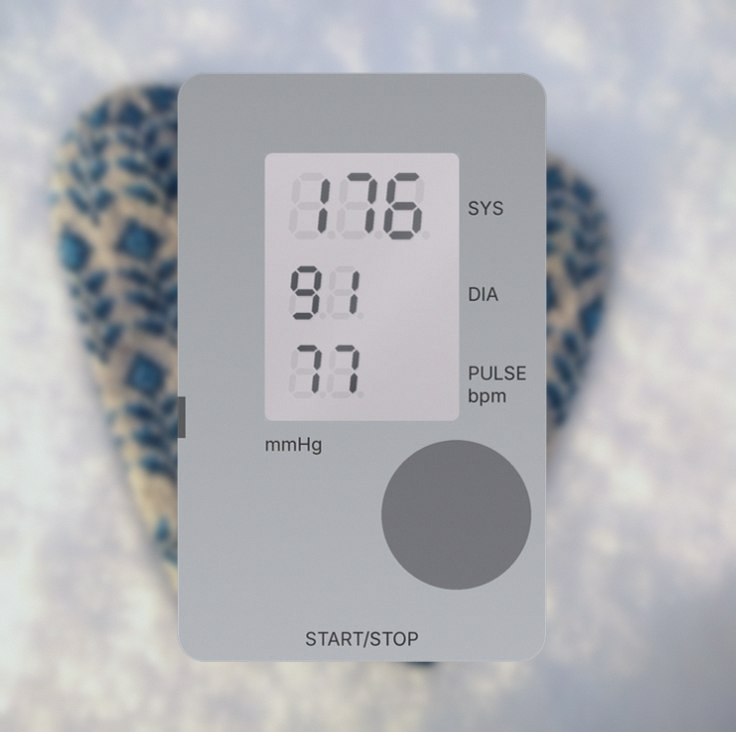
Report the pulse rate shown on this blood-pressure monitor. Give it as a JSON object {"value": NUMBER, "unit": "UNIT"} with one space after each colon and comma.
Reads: {"value": 77, "unit": "bpm"}
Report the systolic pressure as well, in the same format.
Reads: {"value": 176, "unit": "mmHg"}
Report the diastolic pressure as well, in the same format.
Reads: {"value": 91, "unit": "mmHg"}
